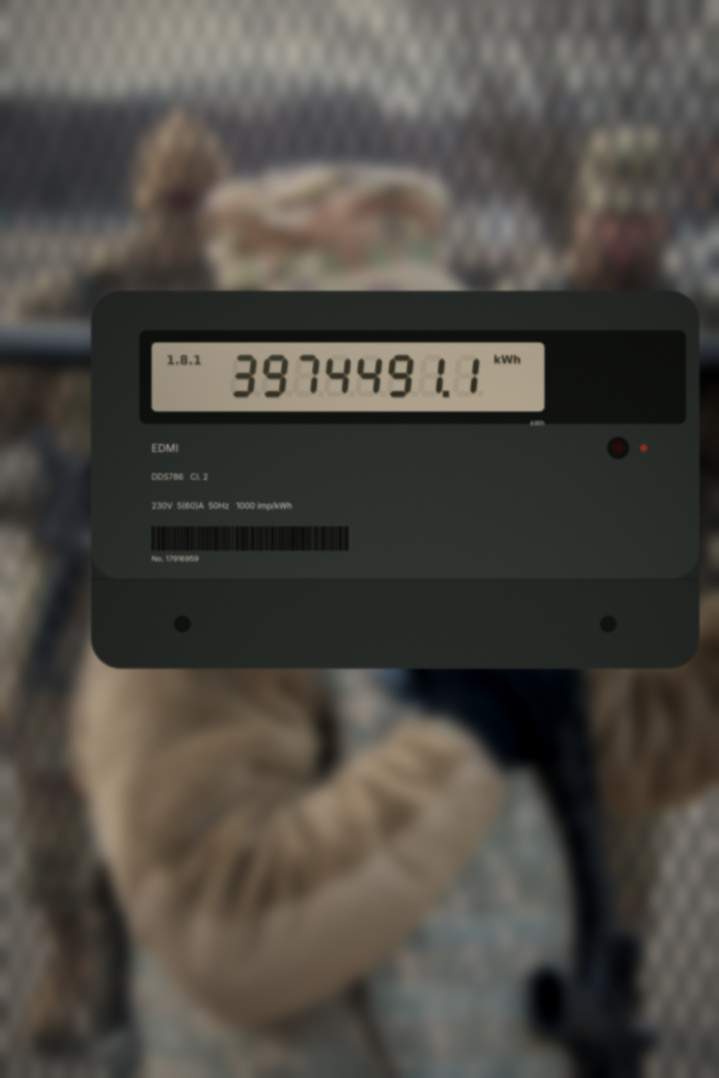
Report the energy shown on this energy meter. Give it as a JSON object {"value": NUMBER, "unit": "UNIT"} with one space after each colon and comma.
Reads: {"value": 3974491.1, "unit": "kWh"}
